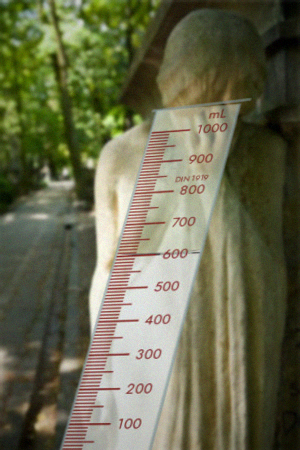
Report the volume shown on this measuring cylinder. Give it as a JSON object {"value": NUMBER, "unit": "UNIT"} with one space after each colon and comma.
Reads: {"value": 600, "unit": "mL"}
